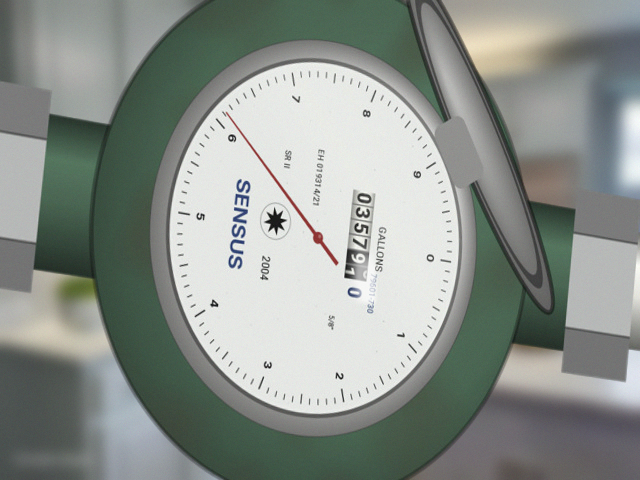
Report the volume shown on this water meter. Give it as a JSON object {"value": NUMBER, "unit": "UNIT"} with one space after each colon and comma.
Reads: {"value": 357906.1, "unit": "gal"}
